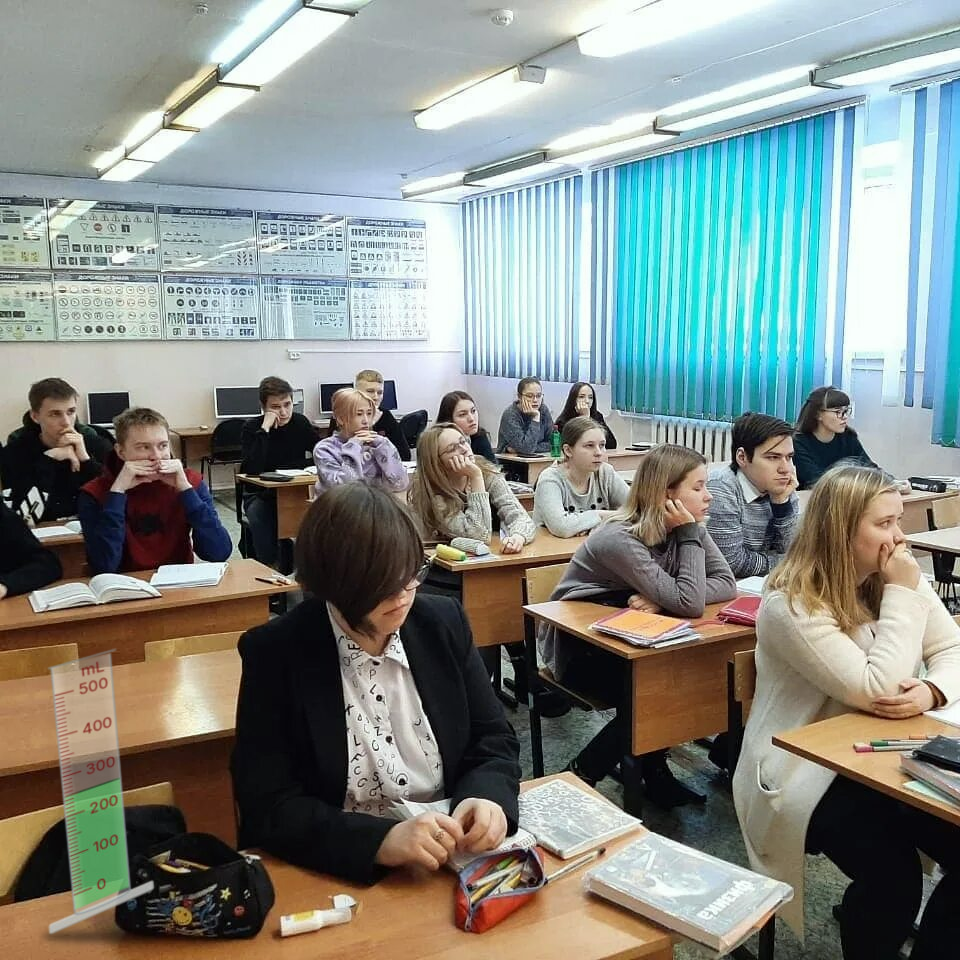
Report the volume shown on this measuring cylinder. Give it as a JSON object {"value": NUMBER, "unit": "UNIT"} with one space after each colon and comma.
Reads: {"value": 250, "unit": "mL"}
